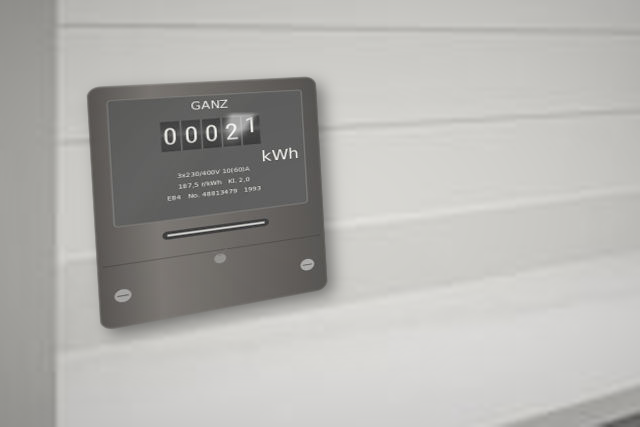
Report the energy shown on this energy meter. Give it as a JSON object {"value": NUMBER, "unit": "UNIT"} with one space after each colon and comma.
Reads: {"value": 21, "unit": "kWh"}
